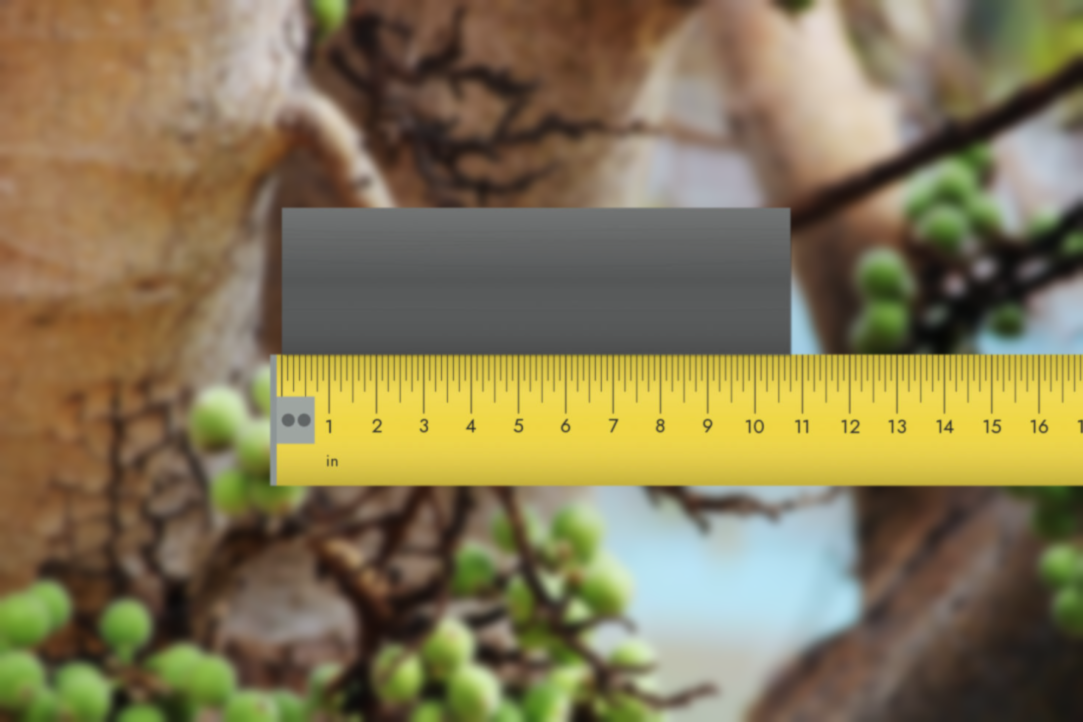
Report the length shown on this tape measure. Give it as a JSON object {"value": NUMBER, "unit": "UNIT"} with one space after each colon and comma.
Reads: {"value": 10.75, "unit": "in"}
